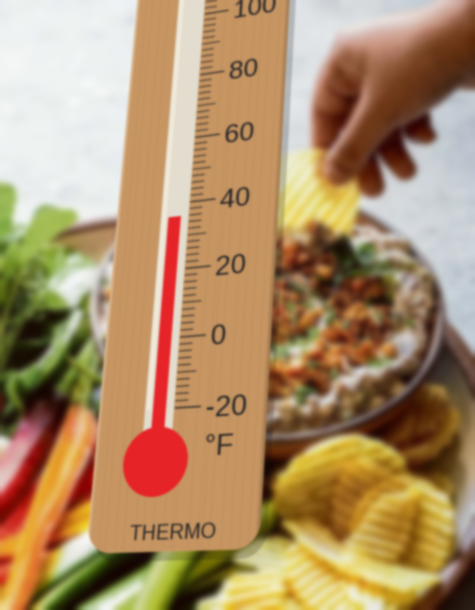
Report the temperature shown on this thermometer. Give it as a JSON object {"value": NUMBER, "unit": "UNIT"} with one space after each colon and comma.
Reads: {"value": 36, "unit": "°F"}
